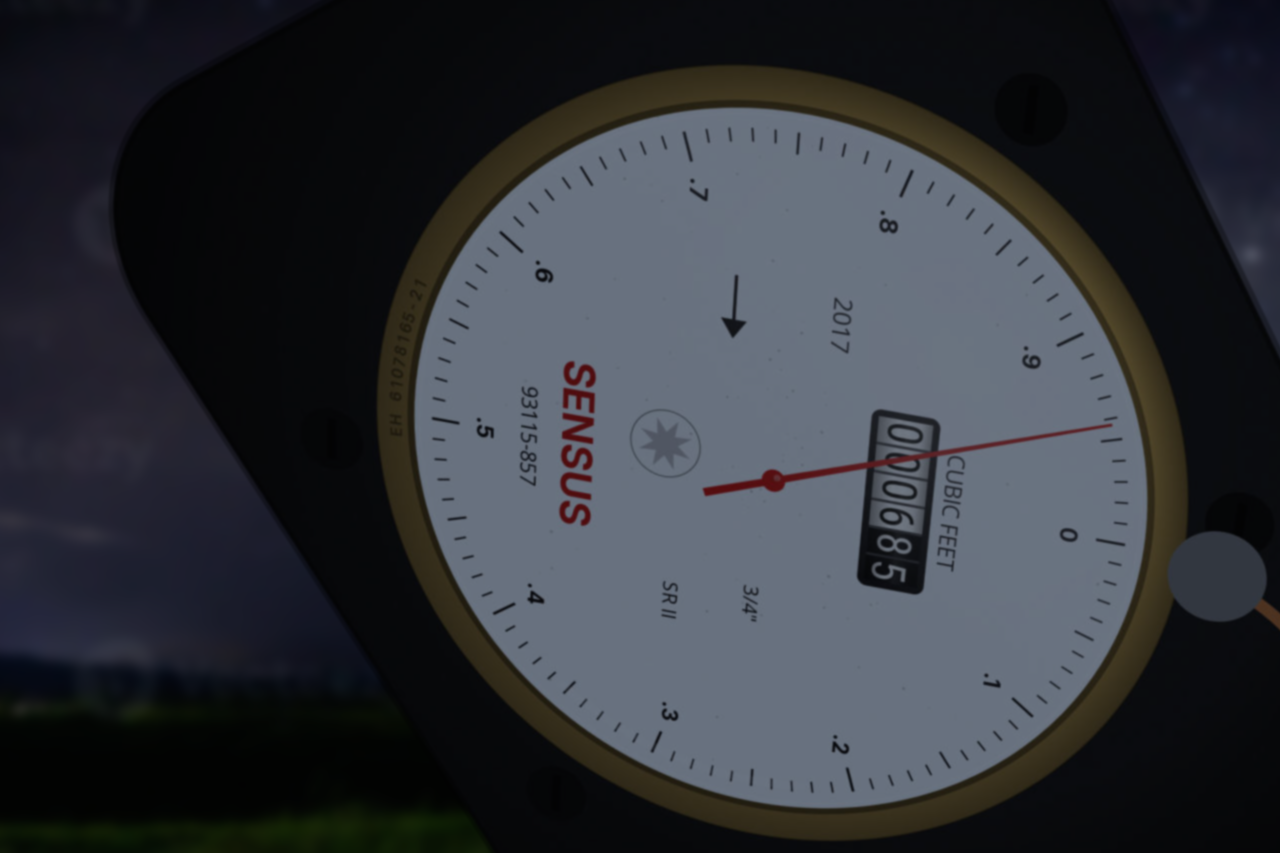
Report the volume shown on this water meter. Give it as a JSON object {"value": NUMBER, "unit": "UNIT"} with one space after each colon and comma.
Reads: {"value": 684.94, "unit": "ft³"}
